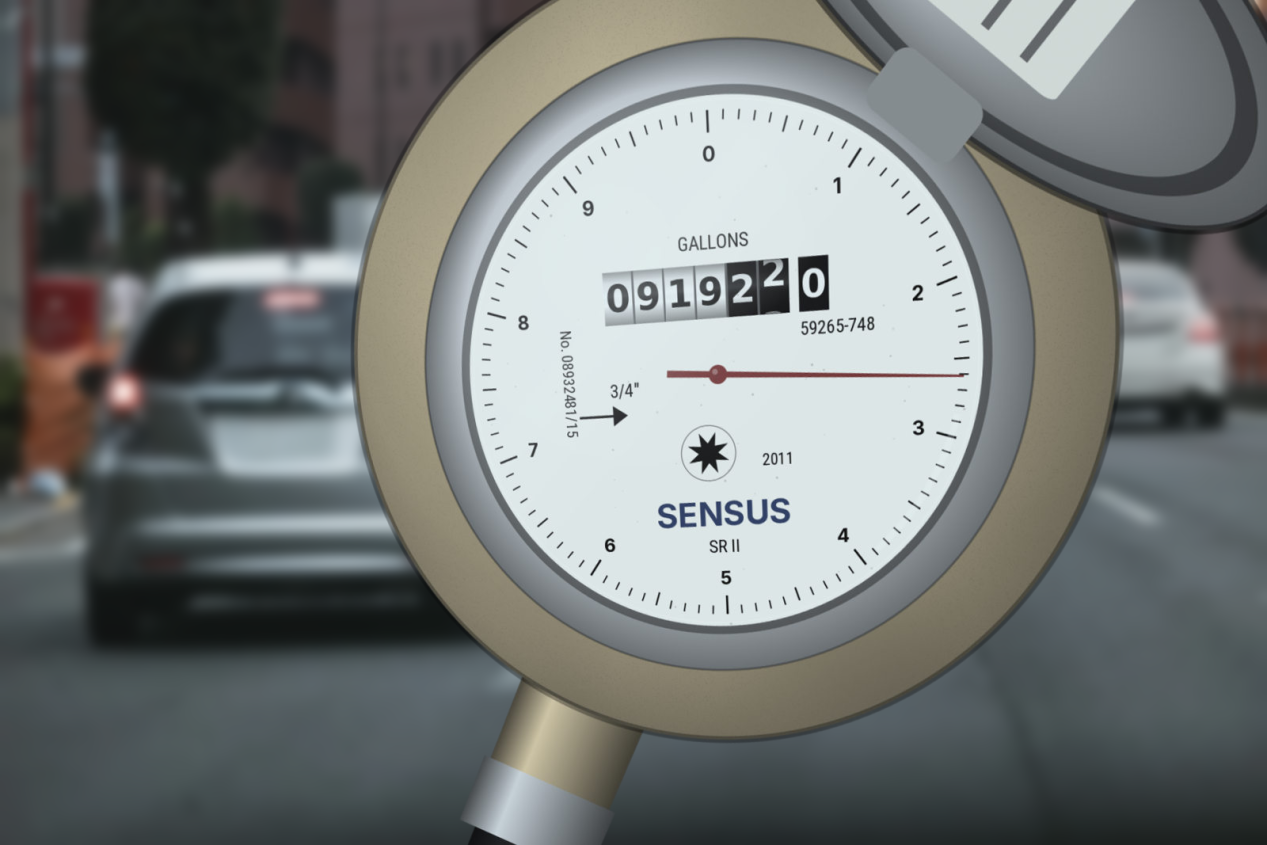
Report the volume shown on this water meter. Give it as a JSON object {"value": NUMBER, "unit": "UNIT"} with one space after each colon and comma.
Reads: {"value": 919222.6, "unit": "gal"}
